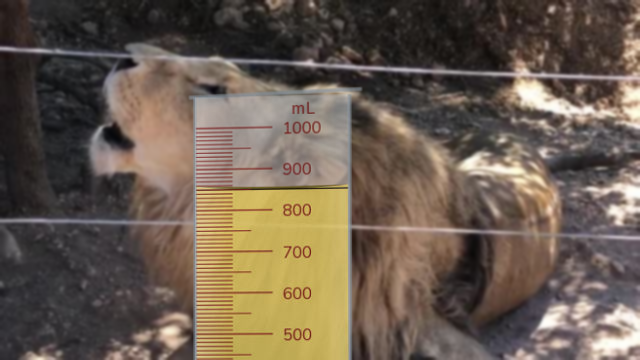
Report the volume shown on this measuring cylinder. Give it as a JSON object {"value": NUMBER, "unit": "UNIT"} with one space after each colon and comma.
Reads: {"value": 850, "unit": "mL"}
